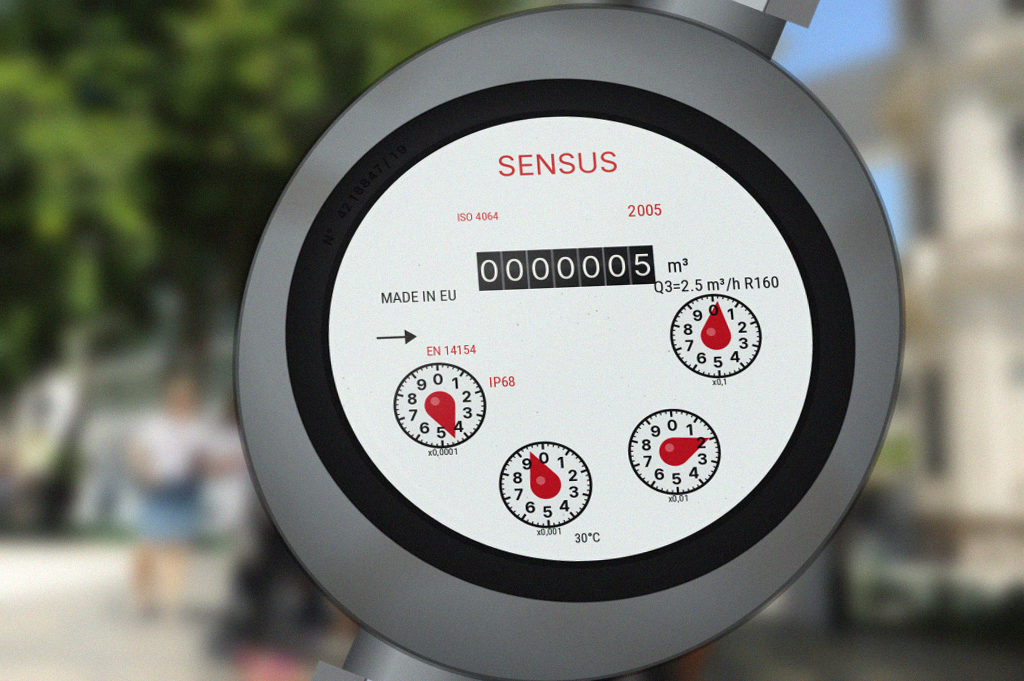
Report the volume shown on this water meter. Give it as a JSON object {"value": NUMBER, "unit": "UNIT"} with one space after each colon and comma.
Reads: {"value": 5.0194, "unit": "m³"}
